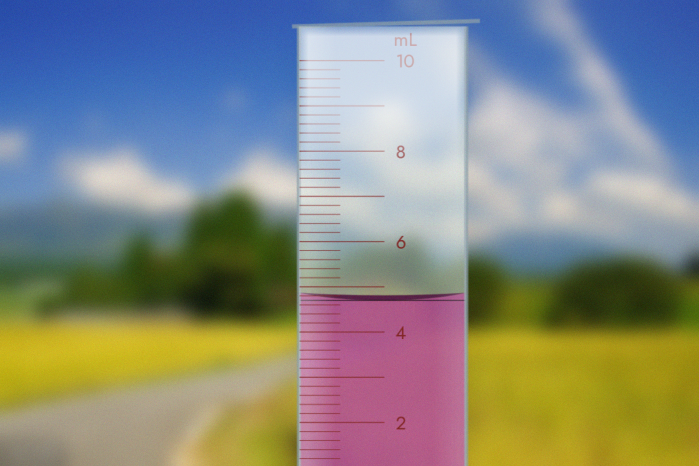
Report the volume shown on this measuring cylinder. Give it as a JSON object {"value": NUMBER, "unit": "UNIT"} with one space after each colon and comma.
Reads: {"value": 4.7, "unit": "mL"}
